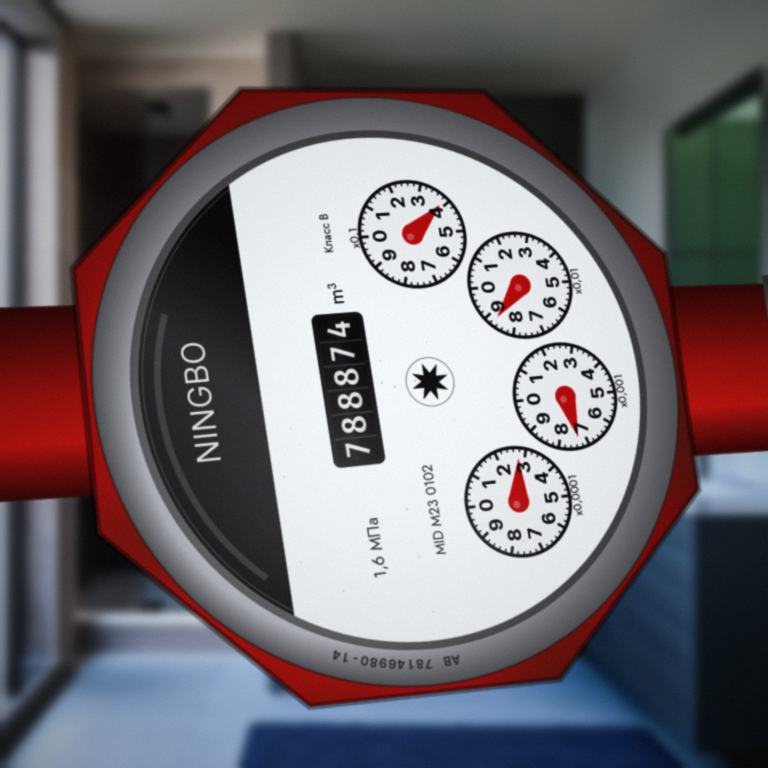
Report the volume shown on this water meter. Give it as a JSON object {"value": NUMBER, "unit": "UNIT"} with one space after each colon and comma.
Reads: {"value": 788874.3872, "unit": "m³"}
